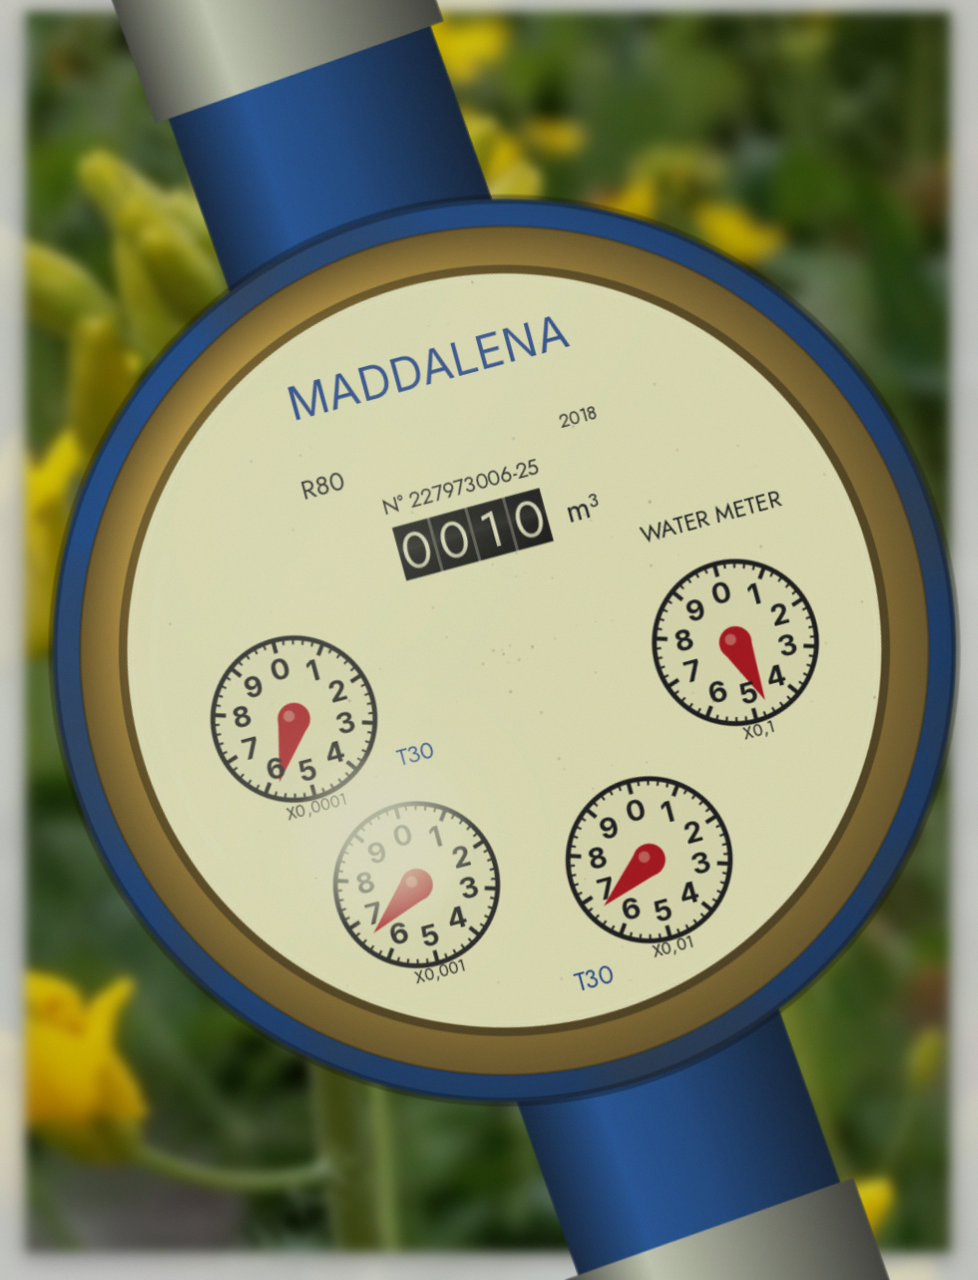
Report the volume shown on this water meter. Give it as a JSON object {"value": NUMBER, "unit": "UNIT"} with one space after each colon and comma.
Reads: {"value": 10.4665, "unit": "m³"}
